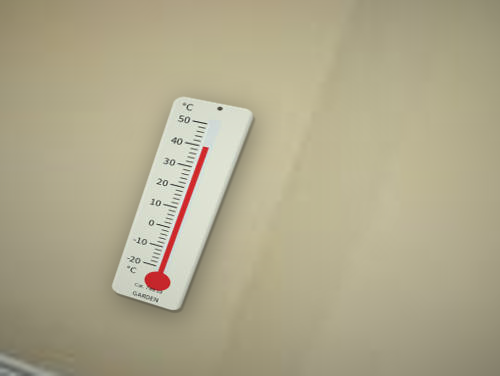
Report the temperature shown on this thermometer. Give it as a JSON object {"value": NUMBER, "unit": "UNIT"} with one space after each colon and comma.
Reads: {"value": 40, "unit": "°C"}
